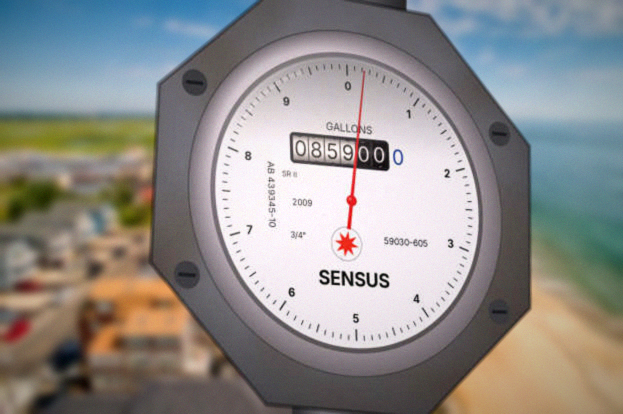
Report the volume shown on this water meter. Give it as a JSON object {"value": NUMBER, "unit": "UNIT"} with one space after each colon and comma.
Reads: {"value": 859000.2, "unit": "gal"}
